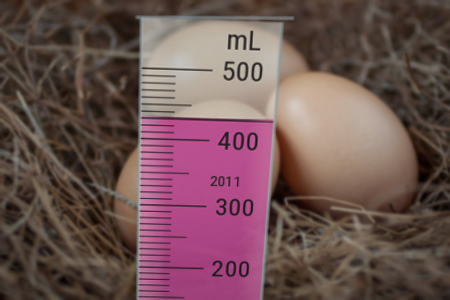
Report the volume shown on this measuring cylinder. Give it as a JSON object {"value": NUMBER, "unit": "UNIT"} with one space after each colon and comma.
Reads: {"value": 430, "unit": "mL"}
